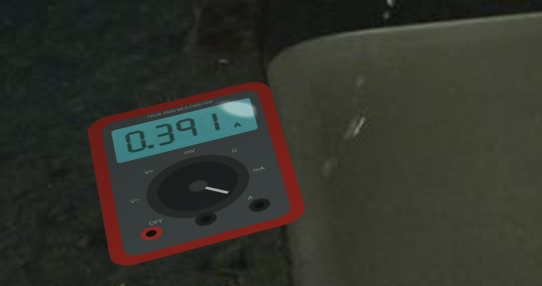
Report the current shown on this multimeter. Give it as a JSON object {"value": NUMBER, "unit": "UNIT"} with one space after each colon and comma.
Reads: {"value": 0.391, "unit": "A"}
